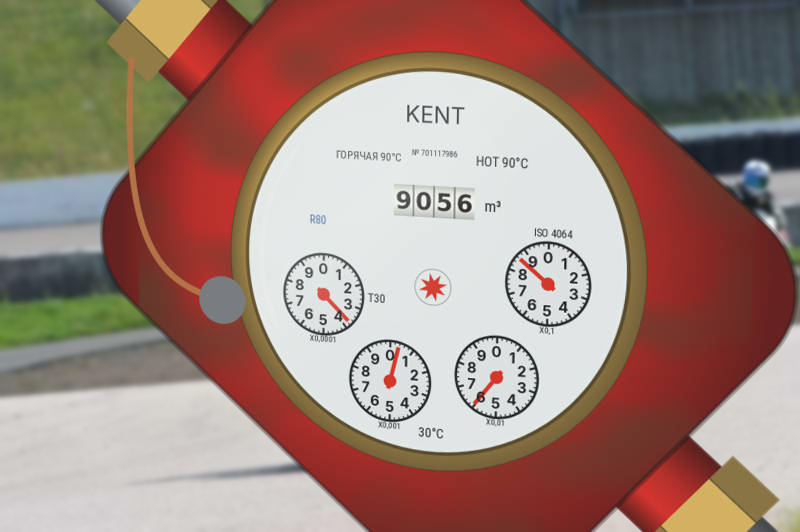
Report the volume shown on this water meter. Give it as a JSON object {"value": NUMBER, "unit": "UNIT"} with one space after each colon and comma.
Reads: {"value": 9056.8603, "unit": "m³"}
